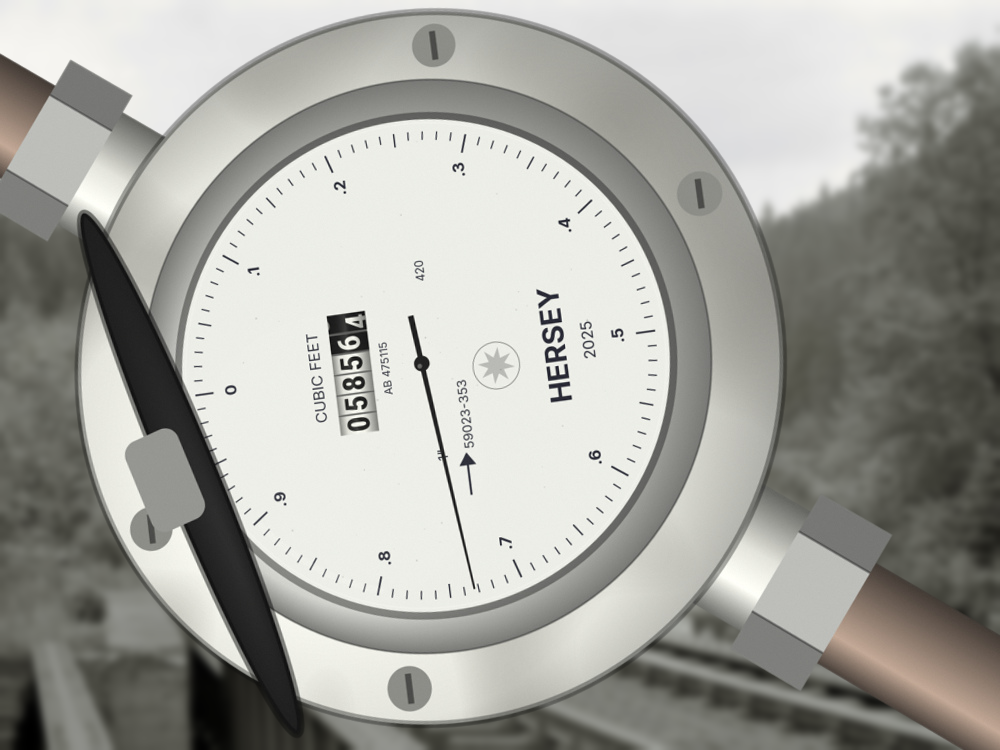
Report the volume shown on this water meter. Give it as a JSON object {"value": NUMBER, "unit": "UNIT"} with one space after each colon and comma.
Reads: {"value": 58563.73, "unit": "ft³"}
